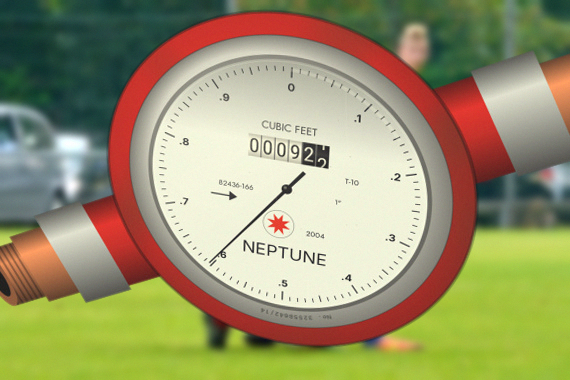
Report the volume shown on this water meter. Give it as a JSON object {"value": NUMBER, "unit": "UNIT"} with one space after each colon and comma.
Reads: {"value": 921.60, "unit": "ft³"}
